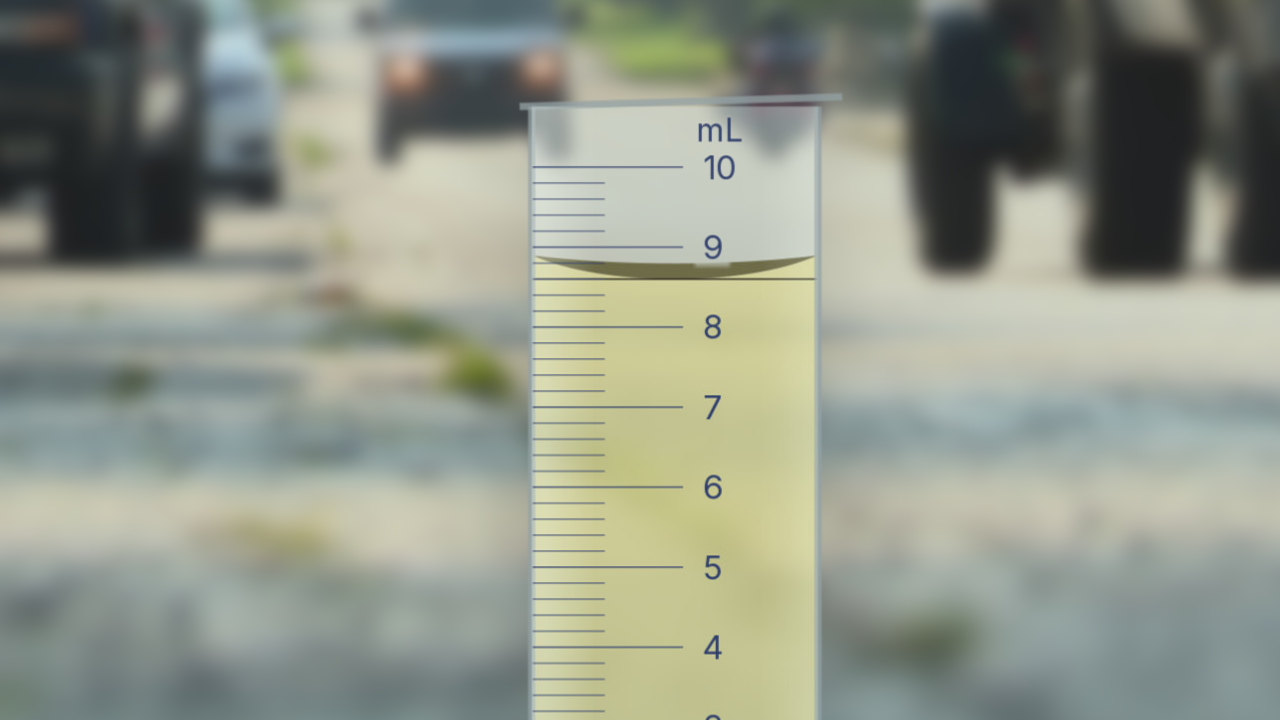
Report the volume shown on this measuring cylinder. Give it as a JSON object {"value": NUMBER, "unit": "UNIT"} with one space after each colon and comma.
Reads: {"value": 8.6, "unit": "mL"}
